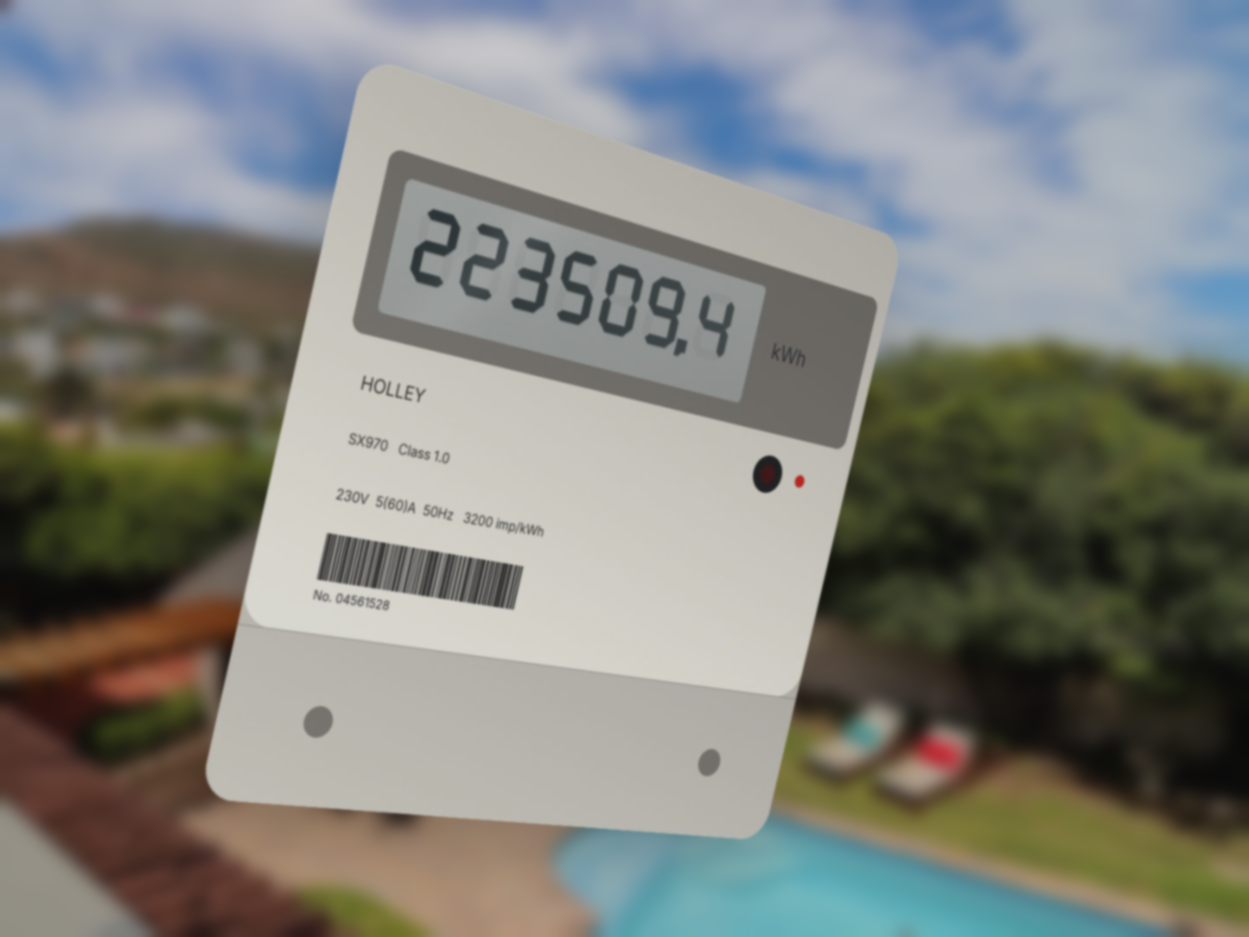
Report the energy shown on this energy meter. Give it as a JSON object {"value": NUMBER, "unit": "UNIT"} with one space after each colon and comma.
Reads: {"value": 223509.4, "unit": "kWh"}
